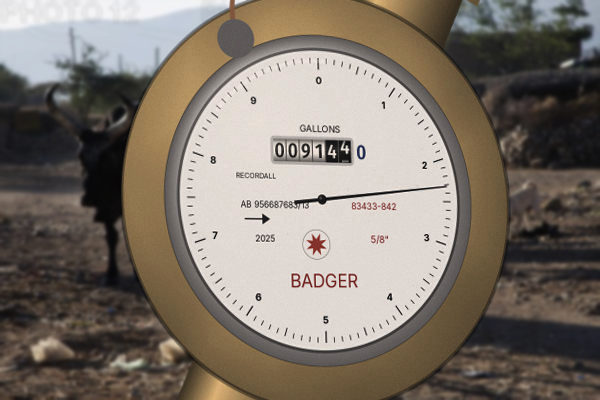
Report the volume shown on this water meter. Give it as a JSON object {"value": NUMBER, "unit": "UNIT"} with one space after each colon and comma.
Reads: {"value": 91442.3, "unit": "gal"}
